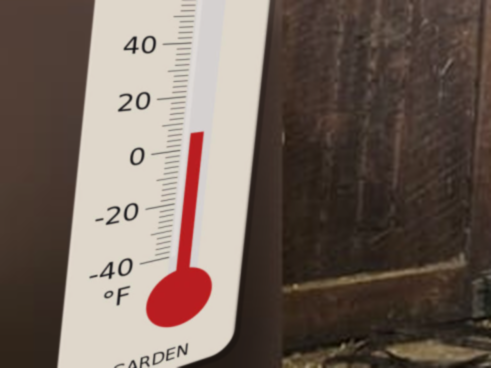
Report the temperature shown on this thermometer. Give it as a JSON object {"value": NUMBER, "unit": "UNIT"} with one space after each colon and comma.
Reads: {"value": 6, "unit": "°F"}
